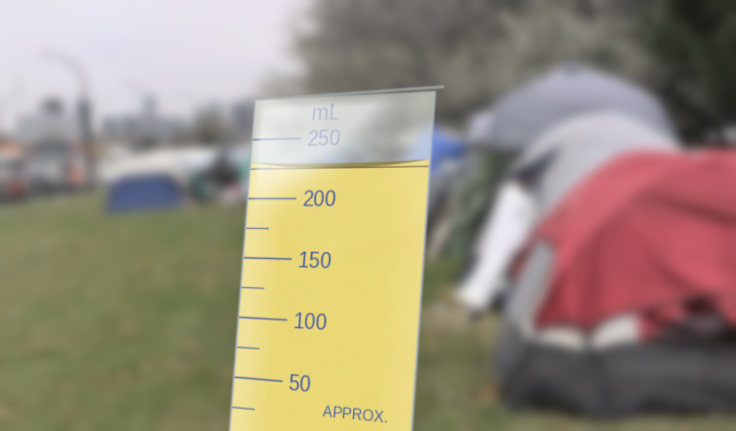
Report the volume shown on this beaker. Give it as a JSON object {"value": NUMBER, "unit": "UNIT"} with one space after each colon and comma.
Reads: {"value": 225, "unit": "mL"}
